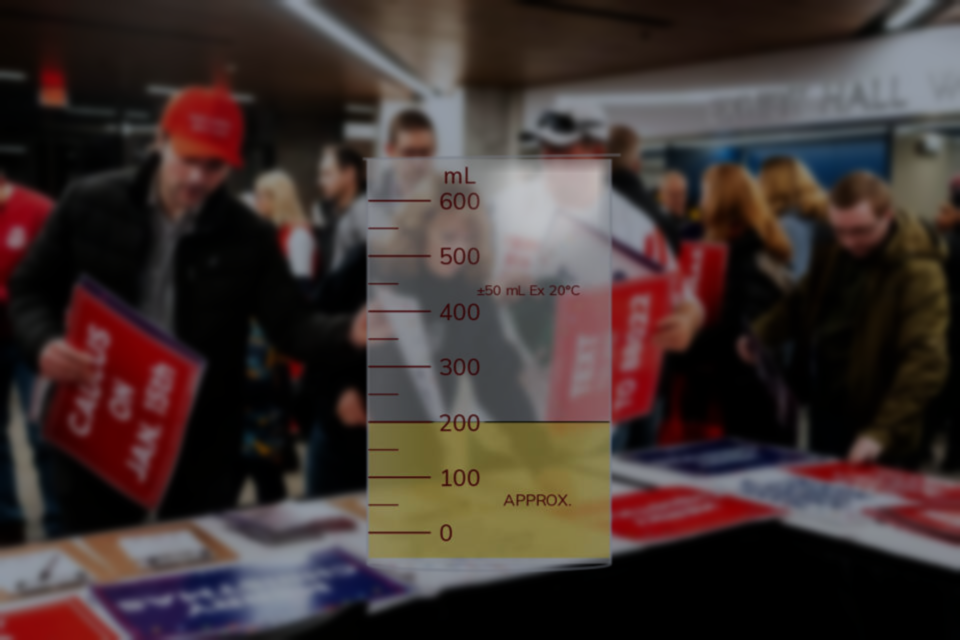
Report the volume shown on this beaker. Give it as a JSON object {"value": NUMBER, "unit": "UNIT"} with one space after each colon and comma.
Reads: {"value": 200, "unit": "mL"}
